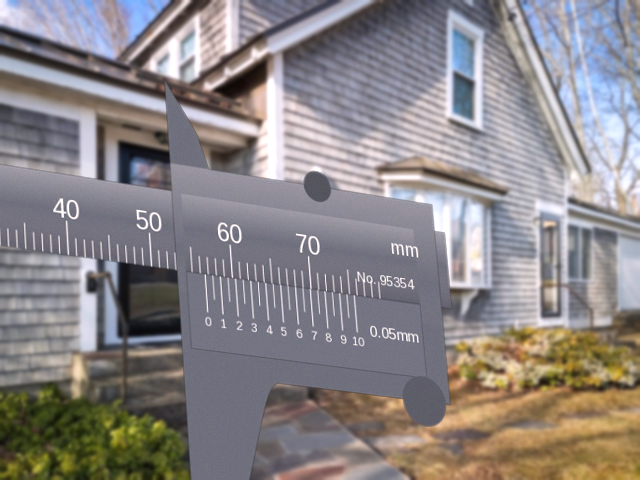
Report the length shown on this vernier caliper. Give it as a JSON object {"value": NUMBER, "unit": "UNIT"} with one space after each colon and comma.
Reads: {"value": 56.6, "unit": "mm"}
